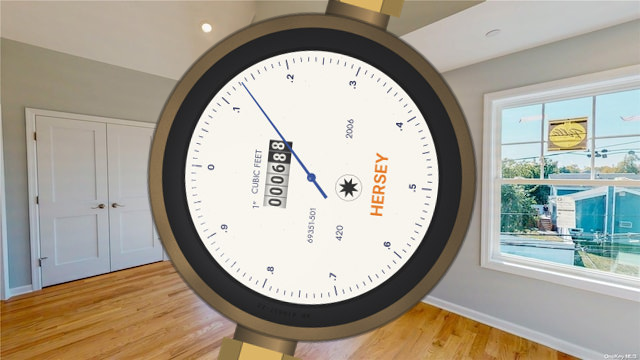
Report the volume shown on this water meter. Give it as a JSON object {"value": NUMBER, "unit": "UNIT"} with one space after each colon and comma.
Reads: {"value": 688.13, "unit": "ft³"}
